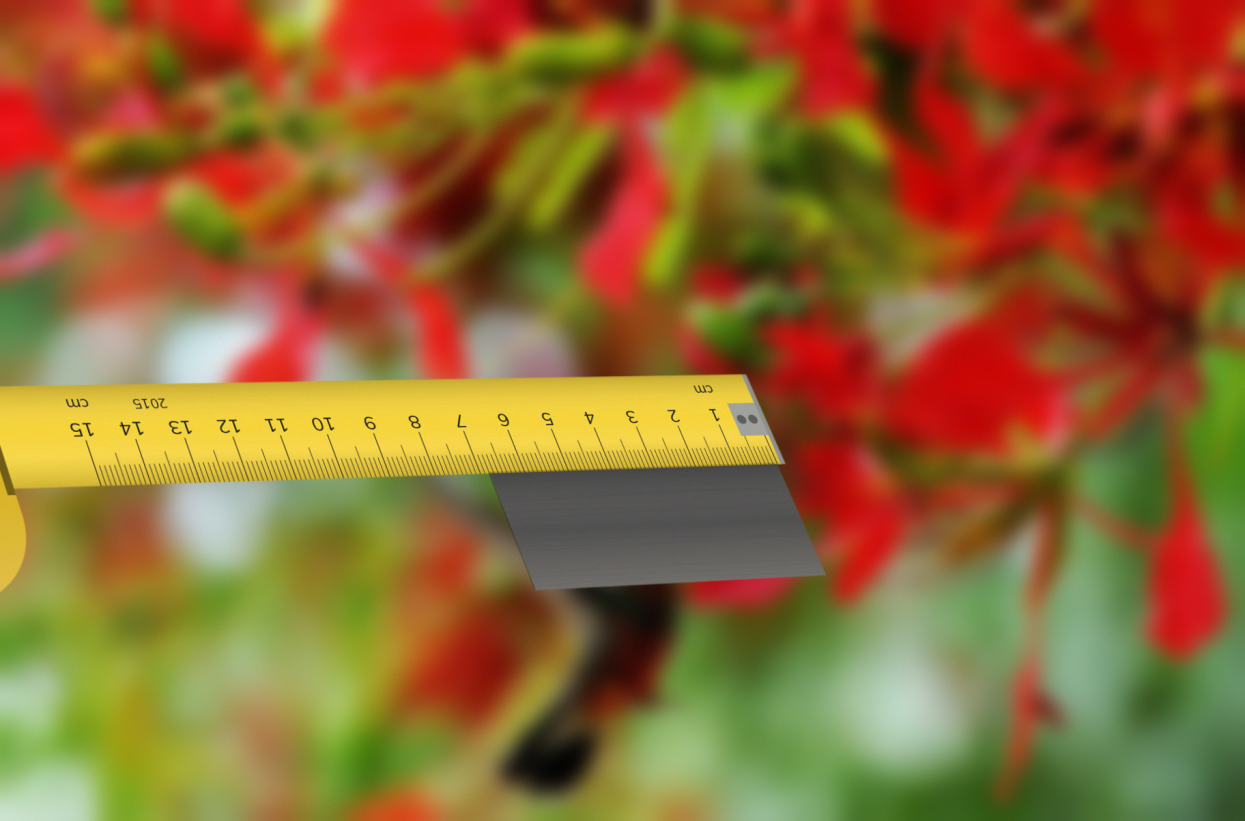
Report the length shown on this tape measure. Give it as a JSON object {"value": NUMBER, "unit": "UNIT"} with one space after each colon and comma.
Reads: {"value": 6.8, "unit": "cm"}
